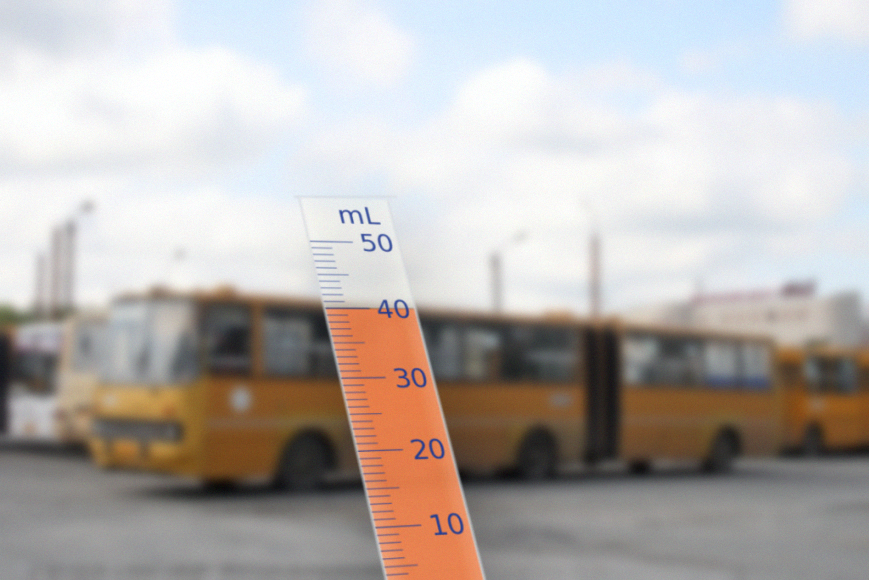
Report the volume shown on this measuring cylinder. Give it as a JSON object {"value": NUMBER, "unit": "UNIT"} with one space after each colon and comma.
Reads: {"value": 40, "unit": "mL"}
